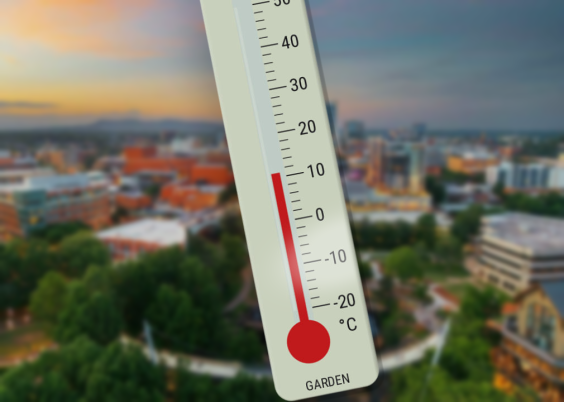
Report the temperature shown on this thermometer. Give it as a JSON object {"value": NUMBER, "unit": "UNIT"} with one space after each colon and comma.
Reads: {"value": 11, "unit": "°C"}
